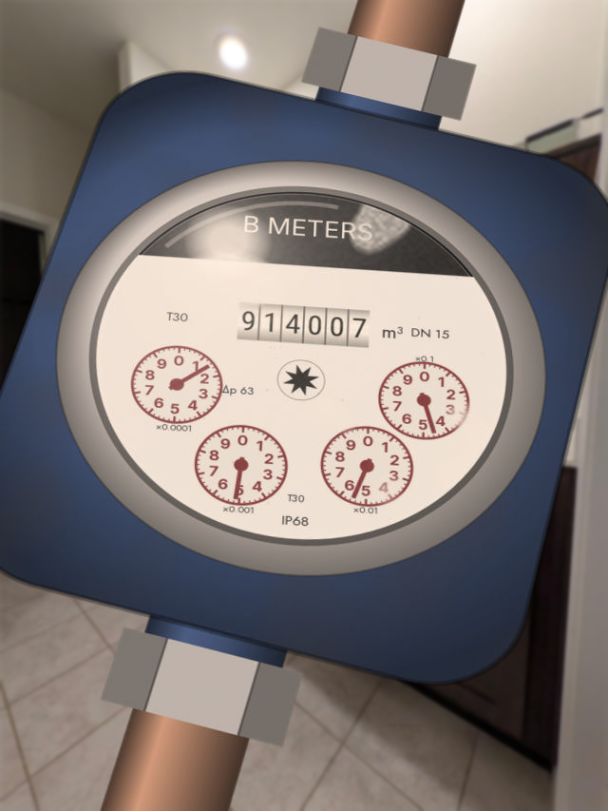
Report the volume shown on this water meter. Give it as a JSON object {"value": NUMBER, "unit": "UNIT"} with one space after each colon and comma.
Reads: {"value": 914007.4551, "unit": "m³"}
